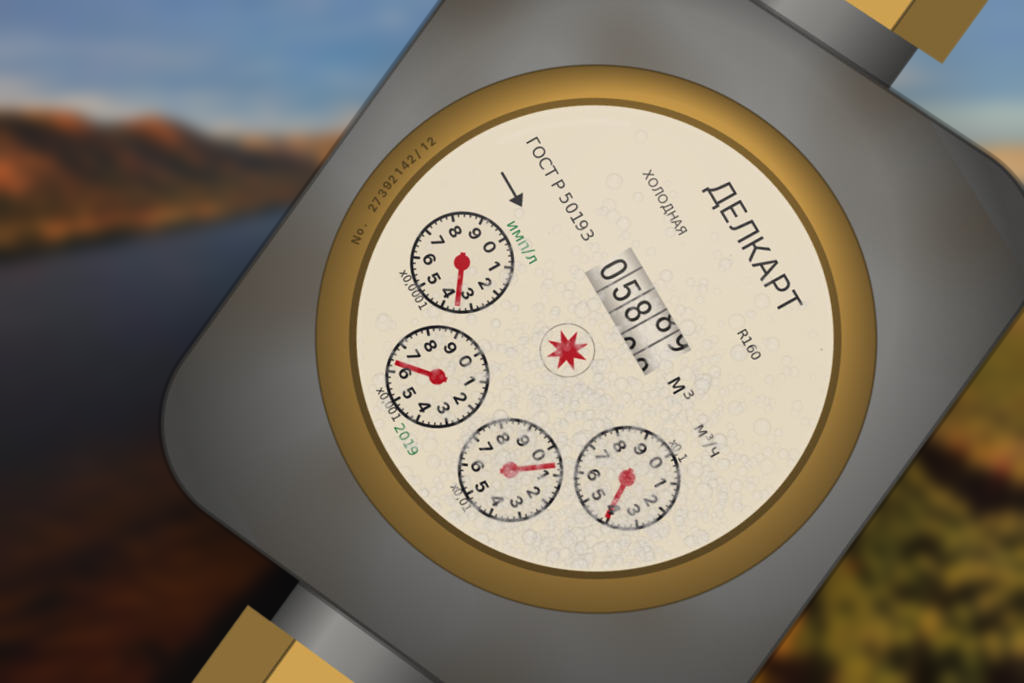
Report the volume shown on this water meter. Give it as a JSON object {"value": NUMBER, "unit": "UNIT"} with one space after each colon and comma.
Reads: {"value": 5889.4063, "unit": "m³"}
